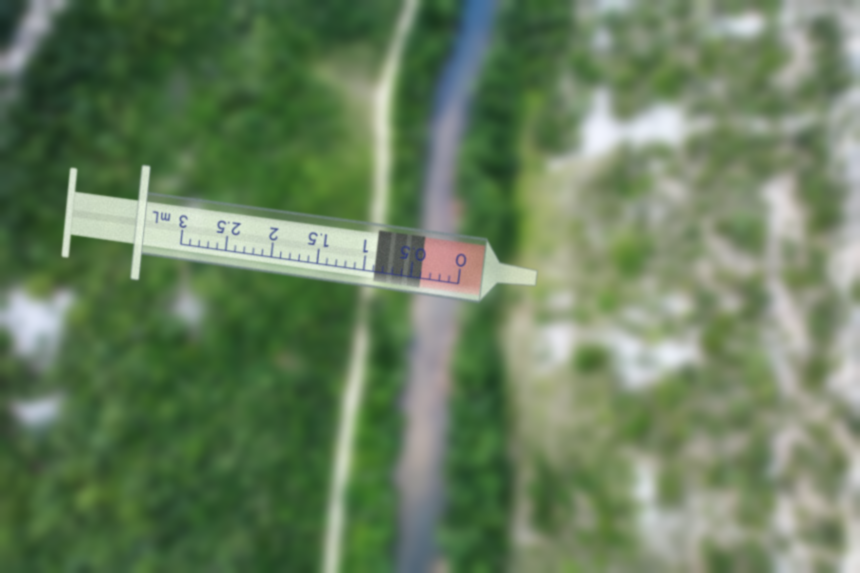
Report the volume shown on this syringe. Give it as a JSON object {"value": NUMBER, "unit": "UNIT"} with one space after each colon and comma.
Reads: {"value": 0.4, "unit": "mL"}
